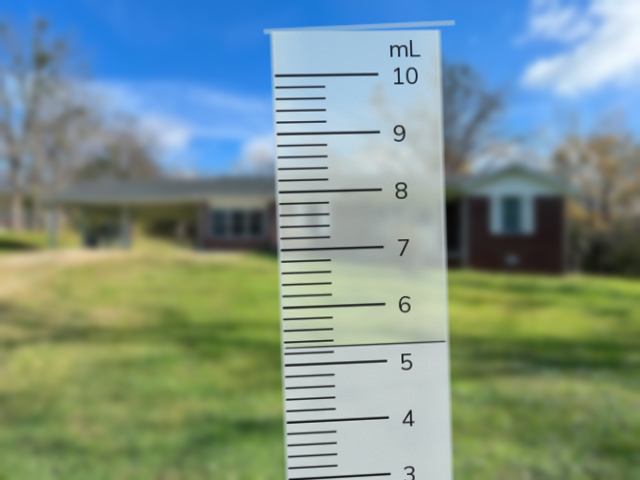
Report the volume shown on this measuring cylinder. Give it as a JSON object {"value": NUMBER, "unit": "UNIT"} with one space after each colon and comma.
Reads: {"value": 5.3, "unit": "mL"}
